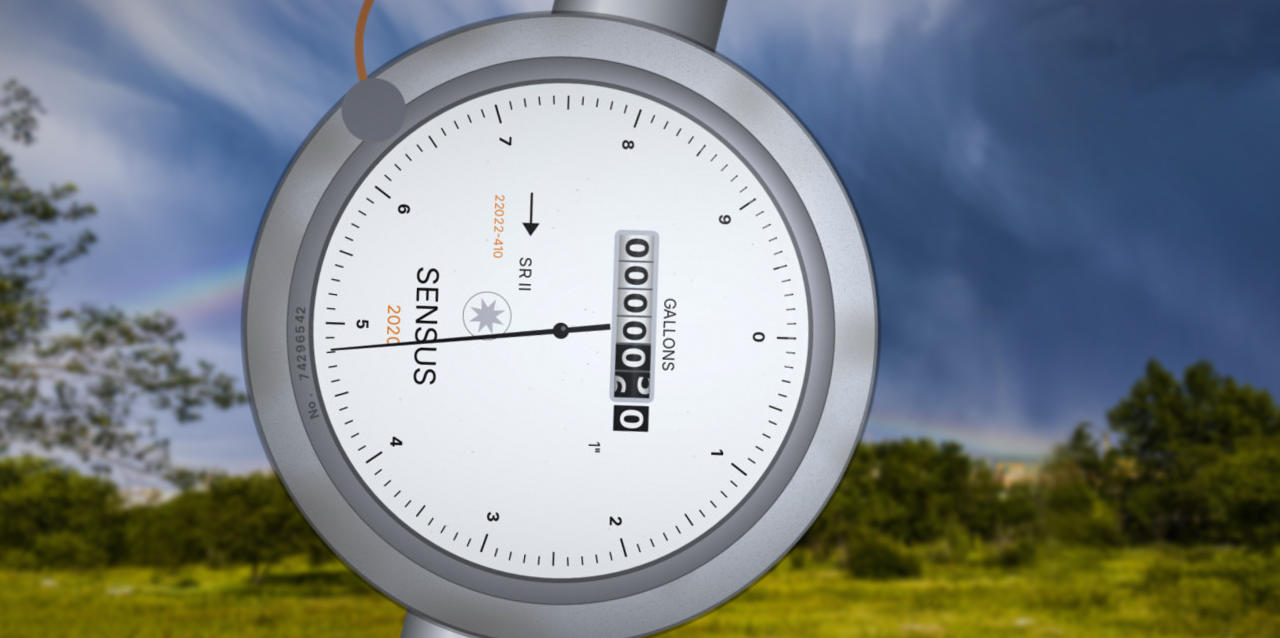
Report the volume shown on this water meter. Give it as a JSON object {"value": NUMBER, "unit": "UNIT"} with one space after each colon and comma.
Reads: {"value": 54.8, "unit": "gal"}
